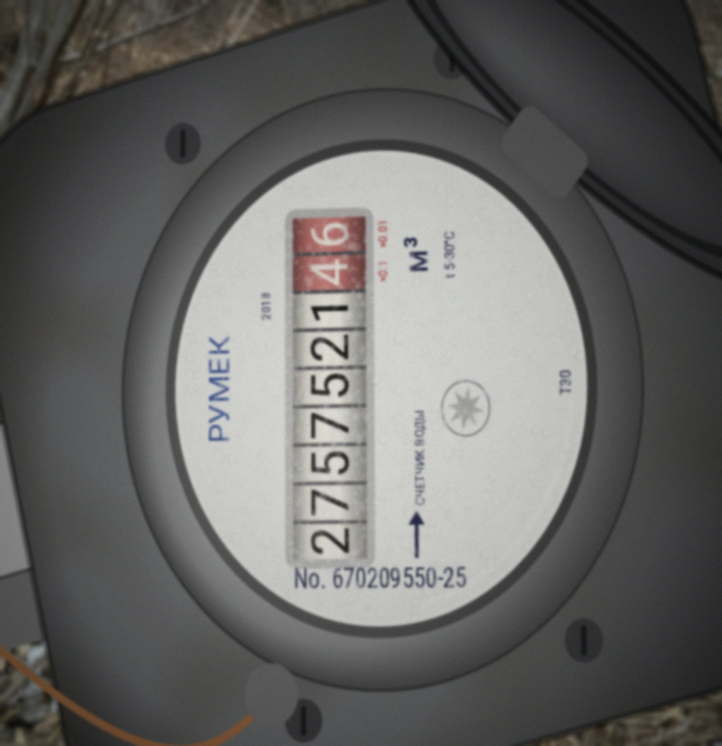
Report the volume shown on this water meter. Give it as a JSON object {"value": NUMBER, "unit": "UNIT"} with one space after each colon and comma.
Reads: {"value": 2757521.46, "unit": "m³"}
